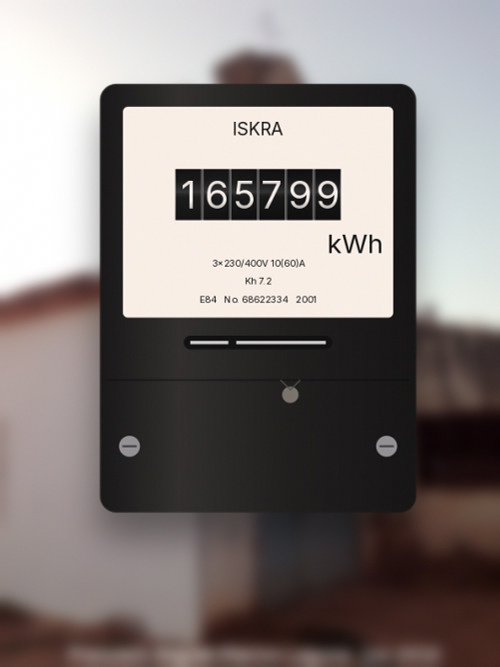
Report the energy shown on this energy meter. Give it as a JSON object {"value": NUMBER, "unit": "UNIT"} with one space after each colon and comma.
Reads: {"value": 165799, "unit": "kWh"}
